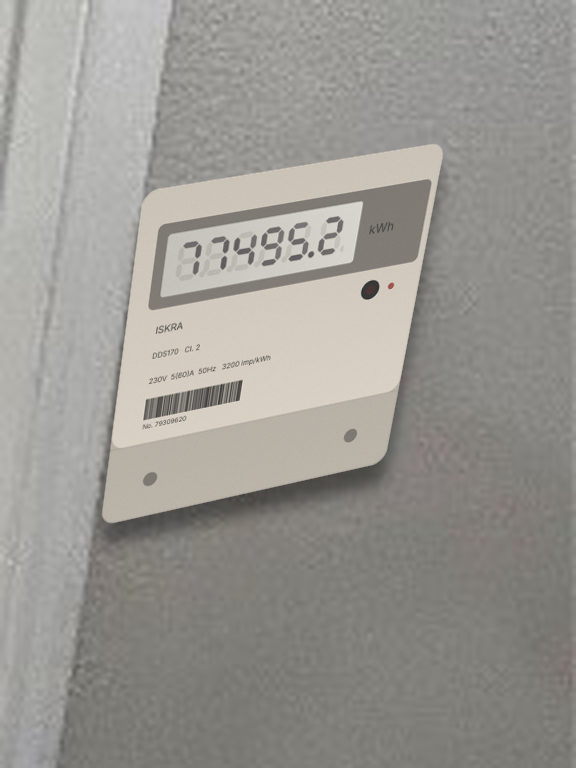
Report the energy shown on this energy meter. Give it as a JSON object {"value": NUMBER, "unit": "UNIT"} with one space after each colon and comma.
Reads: {"value": 77495.2, "unit": "kWh"}
